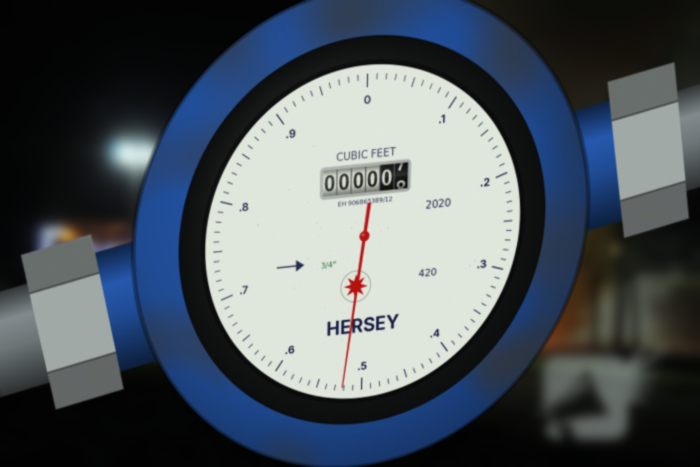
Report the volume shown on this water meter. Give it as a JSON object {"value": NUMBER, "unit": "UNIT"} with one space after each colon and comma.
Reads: {"value": 7.52, "unit": "ft³"}
